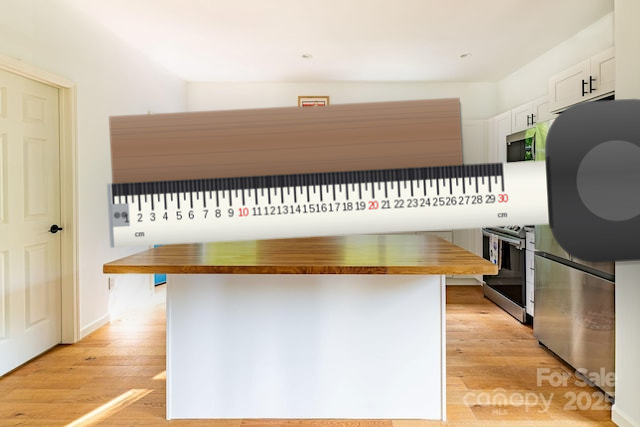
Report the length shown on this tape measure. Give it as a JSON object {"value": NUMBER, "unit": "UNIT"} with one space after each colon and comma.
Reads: {"value": 27, "unit": "cm"}
